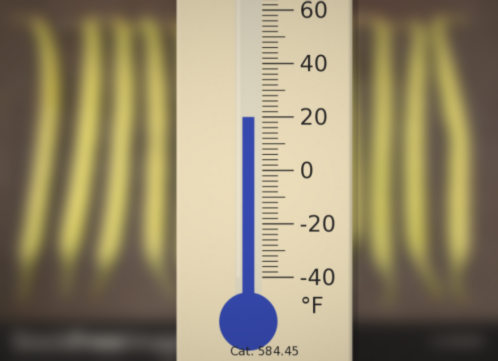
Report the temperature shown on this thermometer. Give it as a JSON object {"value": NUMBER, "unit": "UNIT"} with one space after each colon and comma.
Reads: {"value": 20, "unit": "°F"}
